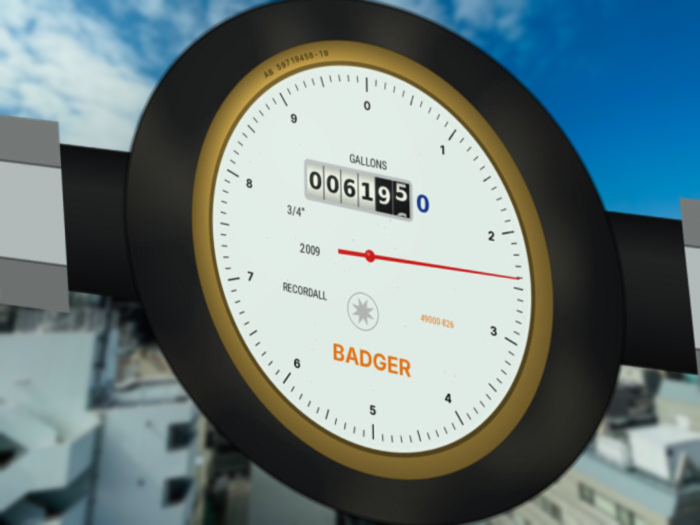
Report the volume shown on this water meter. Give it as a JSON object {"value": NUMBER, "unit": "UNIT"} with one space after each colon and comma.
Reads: {"value": 61952.4, "unit": "gal"}
